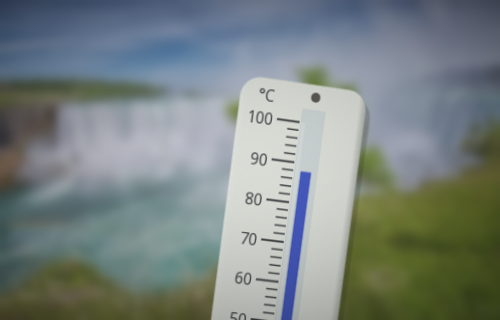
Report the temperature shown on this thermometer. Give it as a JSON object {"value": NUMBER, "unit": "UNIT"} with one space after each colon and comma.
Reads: {"value": 88, "unit": "°C"}
